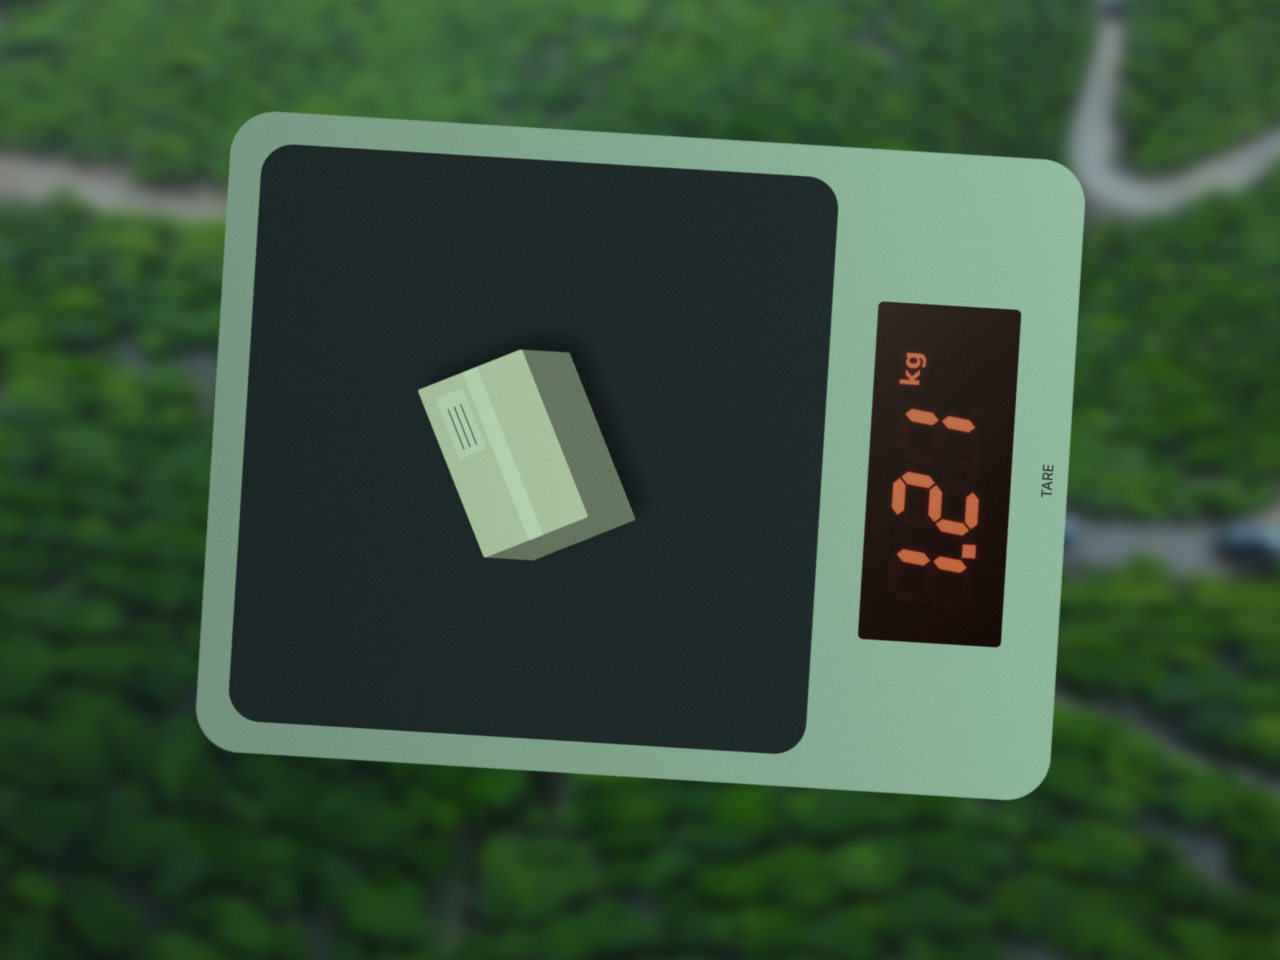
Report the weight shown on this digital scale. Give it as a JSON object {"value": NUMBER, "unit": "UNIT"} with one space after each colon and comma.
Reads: {"value": 1.21, "unit": "kg"}
